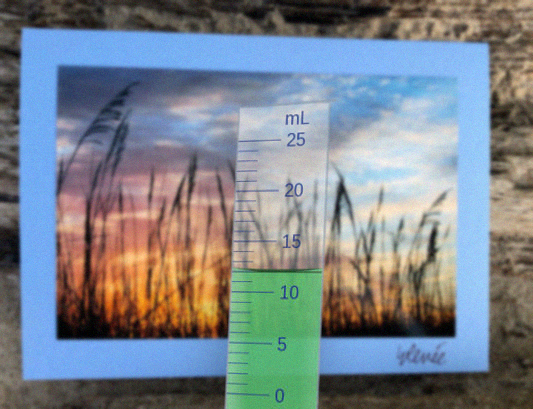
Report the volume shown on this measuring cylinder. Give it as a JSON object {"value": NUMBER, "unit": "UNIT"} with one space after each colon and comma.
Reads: {"value": 12, "unit": "mL"}
